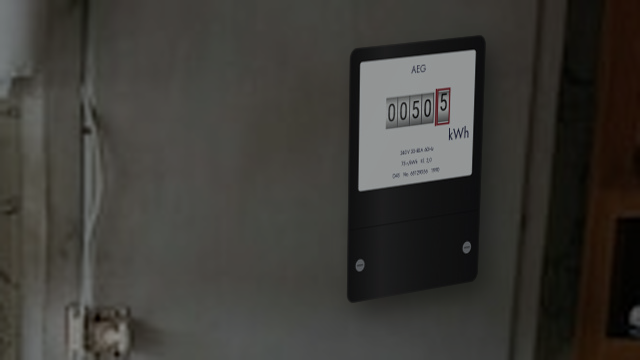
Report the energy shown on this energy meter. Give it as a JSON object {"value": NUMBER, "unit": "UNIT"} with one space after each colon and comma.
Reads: {"value": 50.5, "unit": "kWh"}
